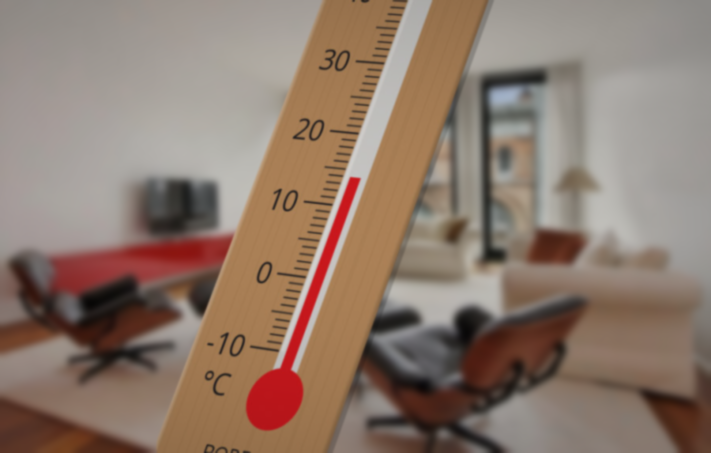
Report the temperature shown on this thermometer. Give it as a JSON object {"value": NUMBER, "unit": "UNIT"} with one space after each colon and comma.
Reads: {"value": 14, "unit": "°C"}
